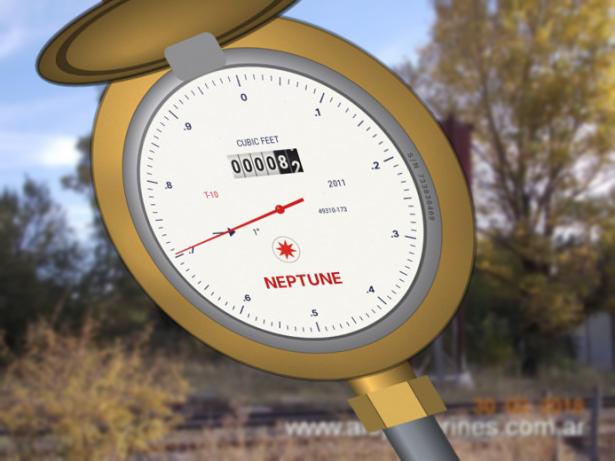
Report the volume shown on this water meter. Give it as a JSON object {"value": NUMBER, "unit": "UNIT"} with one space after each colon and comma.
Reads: {"value": 81.70, "unit": "ft³"}
